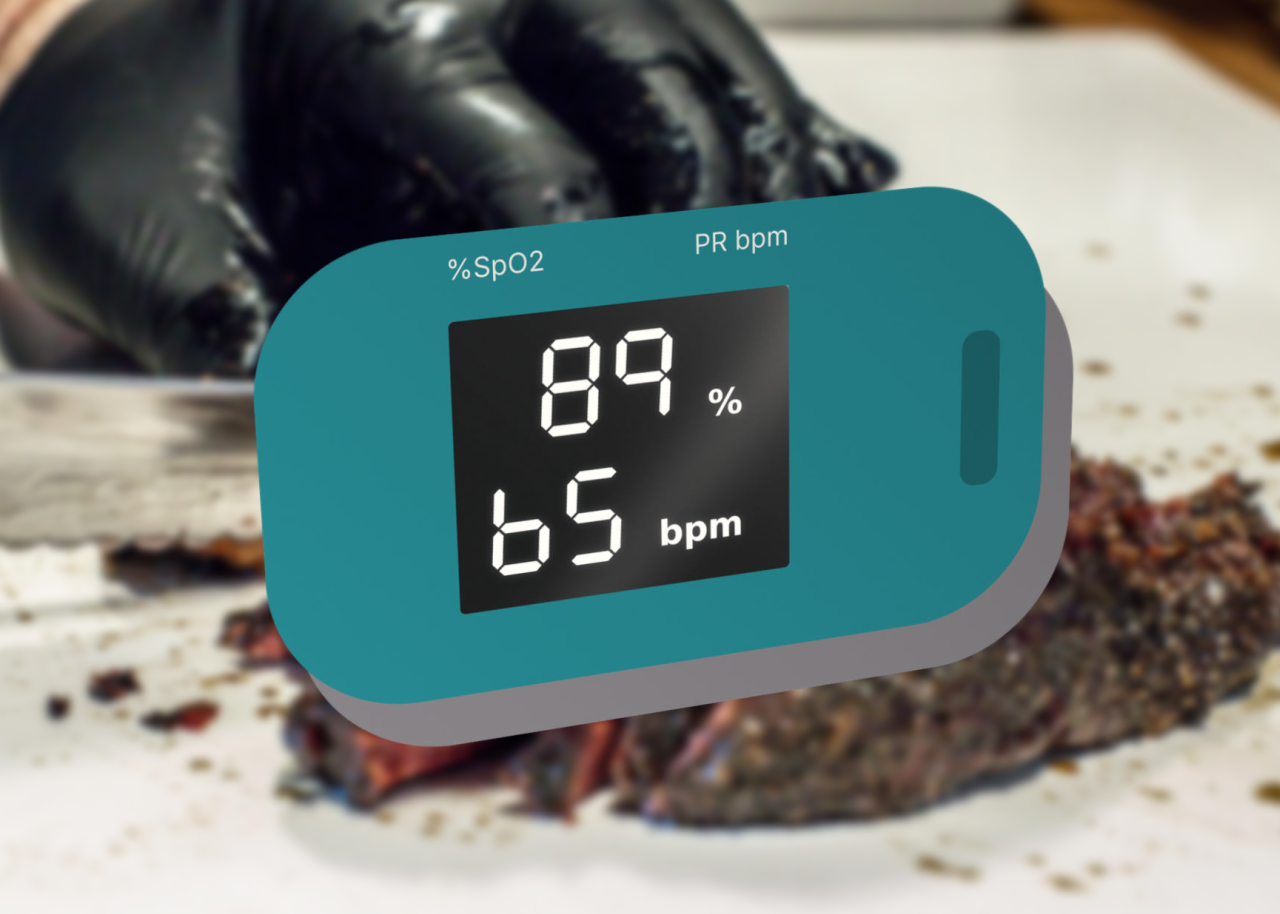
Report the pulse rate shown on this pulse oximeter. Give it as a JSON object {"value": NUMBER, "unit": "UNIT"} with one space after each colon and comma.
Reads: {"value": 65, "unit": "bpm"}
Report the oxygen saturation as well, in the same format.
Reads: {"value": 89, "unit": "%"}
